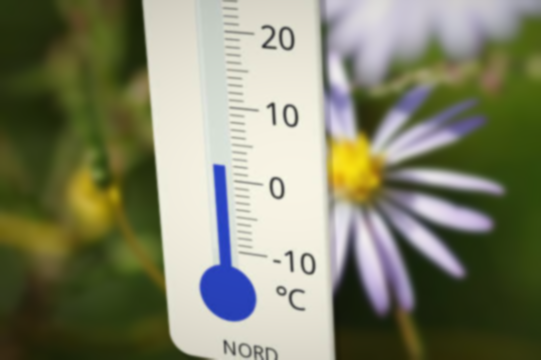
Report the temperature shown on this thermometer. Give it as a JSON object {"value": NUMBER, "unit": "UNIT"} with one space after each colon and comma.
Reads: {"value": 2, "unit": "°C"}
